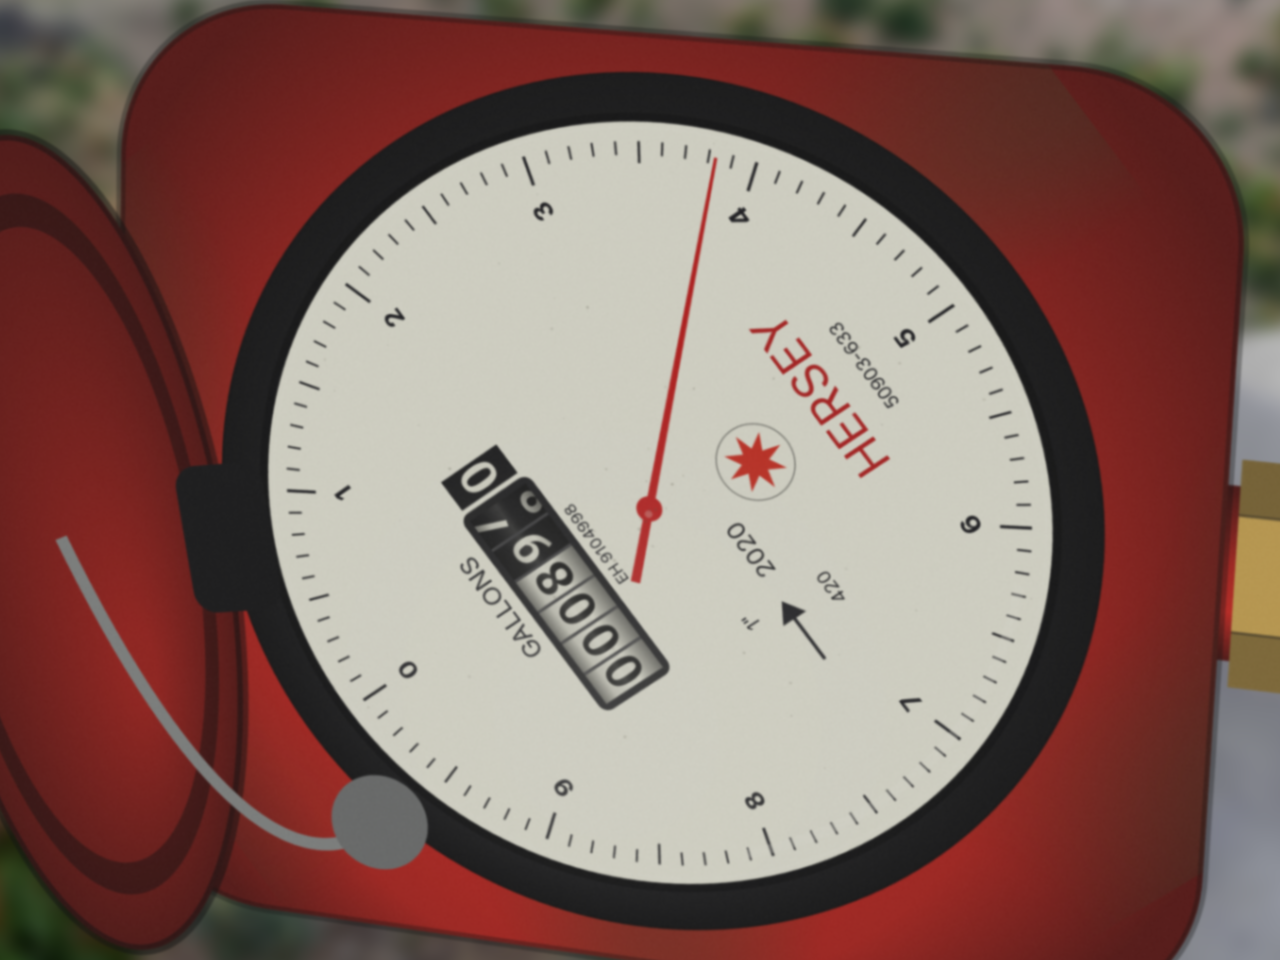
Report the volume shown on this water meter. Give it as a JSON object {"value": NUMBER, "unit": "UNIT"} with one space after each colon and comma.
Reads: {"value": 8973.8, "unit": "gal"}
